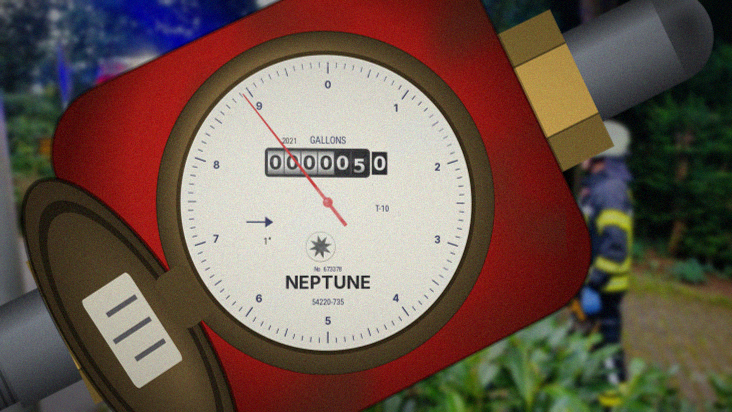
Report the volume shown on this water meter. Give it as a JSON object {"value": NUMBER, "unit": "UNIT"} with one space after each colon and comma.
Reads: {"value": 48.9, "unit": "gal"}
